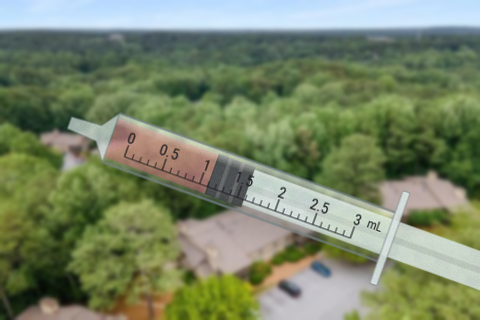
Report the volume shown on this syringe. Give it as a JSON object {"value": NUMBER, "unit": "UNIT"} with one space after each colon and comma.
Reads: {"value": 1.1, "unit": "mL"}
